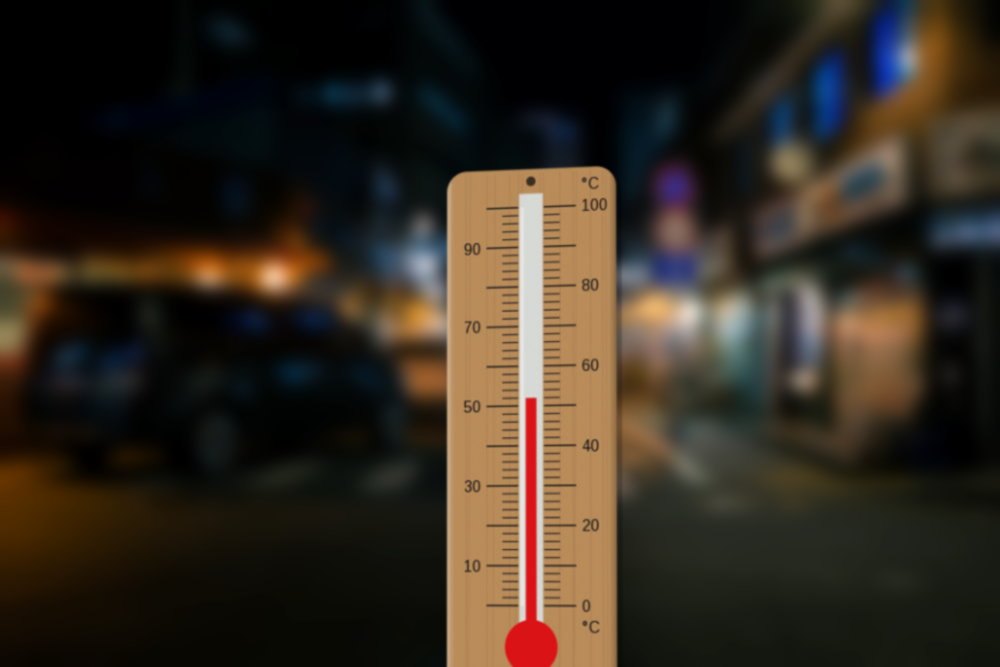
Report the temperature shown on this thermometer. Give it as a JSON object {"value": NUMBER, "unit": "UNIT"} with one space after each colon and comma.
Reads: {"value": 52, "unit": "°C"}
